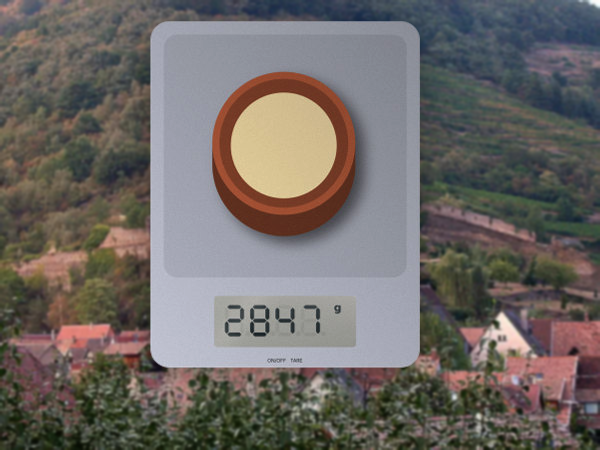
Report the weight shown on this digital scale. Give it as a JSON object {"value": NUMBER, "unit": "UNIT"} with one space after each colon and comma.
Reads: {"value": 2847, "unit": "g"}
